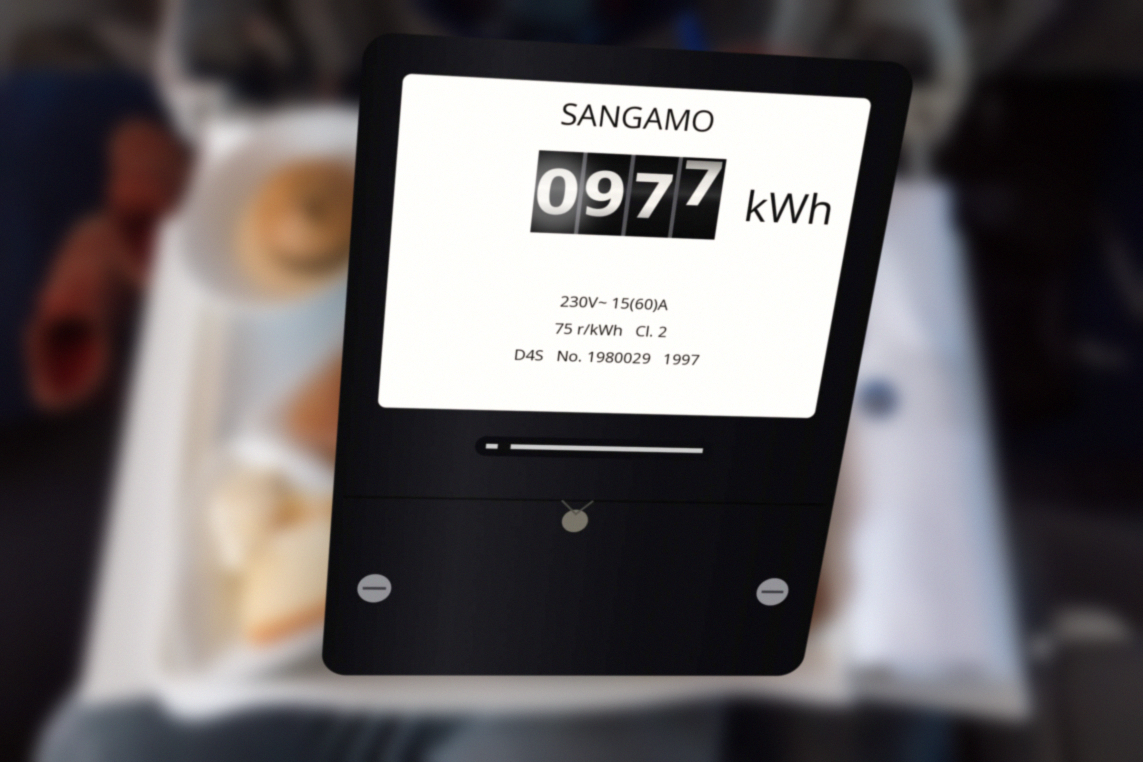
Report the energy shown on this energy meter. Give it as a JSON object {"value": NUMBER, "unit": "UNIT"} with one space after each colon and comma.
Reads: {"value": 977, "unit": "kWh"}
